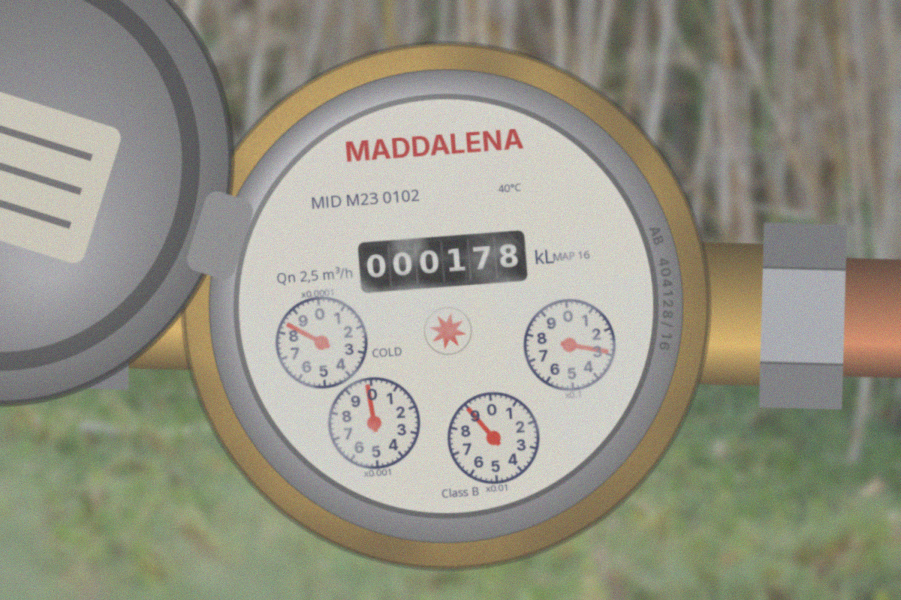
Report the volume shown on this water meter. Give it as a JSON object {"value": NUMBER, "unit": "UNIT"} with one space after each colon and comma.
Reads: {"value": 178.2898, "unit": "kL"}
